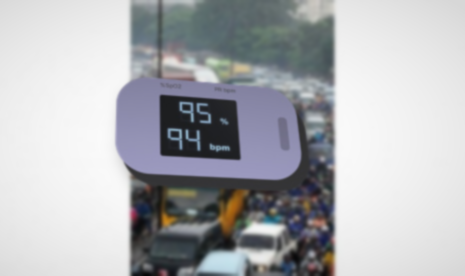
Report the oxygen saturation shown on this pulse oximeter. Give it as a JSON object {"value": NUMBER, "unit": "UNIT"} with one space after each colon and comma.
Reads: {"value": 95, "unit": "%"}
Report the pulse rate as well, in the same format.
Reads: {"value": 94, "unit": "bpm"}
